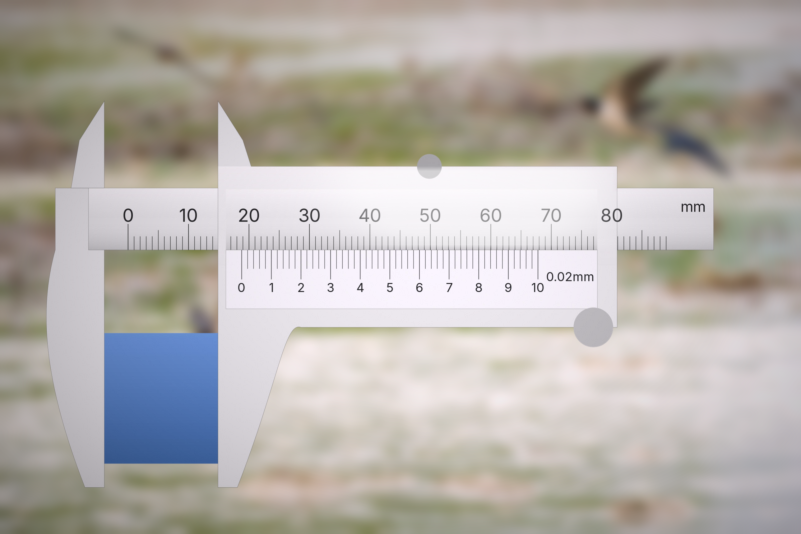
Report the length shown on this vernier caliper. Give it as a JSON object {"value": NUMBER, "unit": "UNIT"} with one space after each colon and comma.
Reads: {"value": 18.8, "unit": "mm"}
